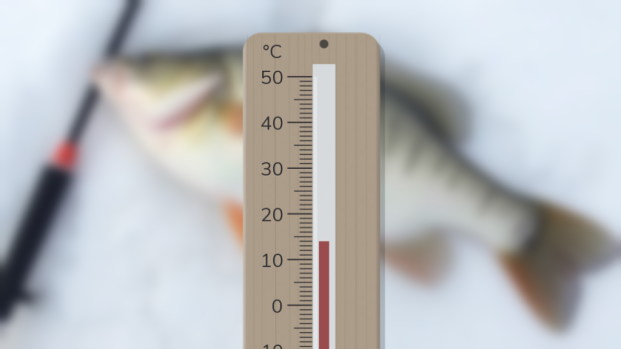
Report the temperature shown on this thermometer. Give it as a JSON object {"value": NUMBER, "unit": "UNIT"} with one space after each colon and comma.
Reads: {"value": 14, "unit": "°C"}
